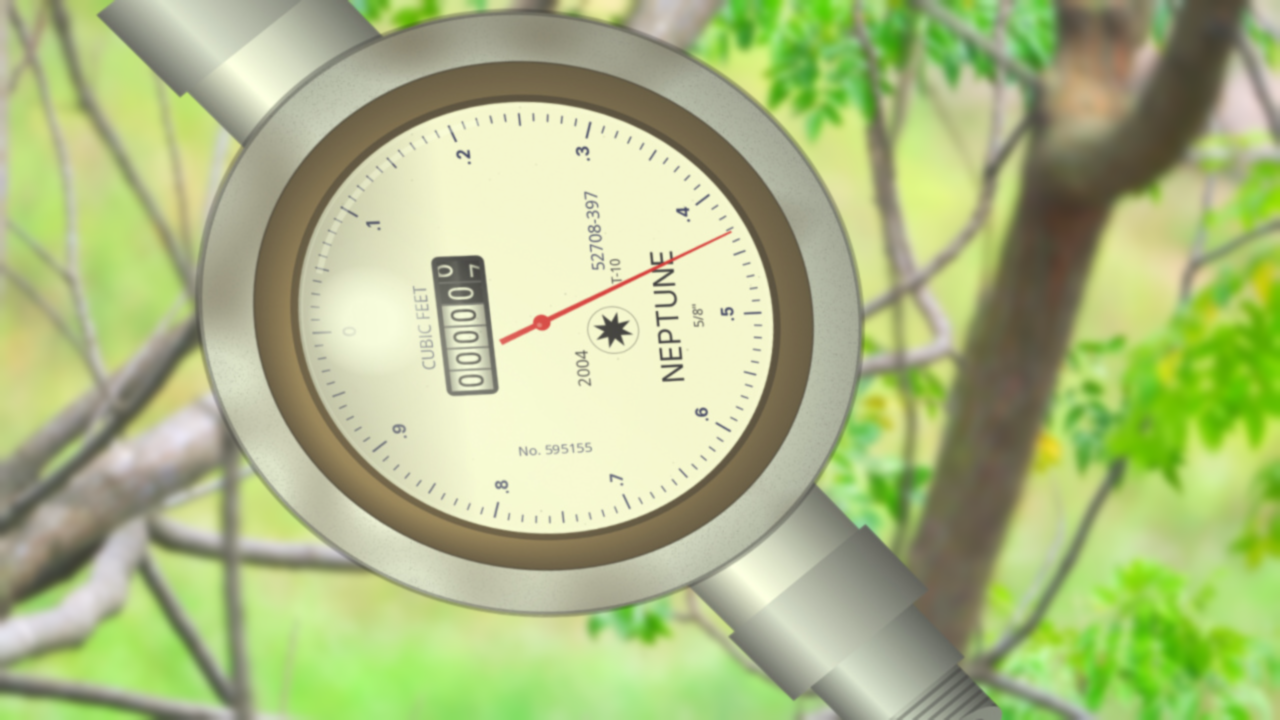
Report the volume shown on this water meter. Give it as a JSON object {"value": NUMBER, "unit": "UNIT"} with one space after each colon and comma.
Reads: {"value": 6.43, "unit": "ft³"}
